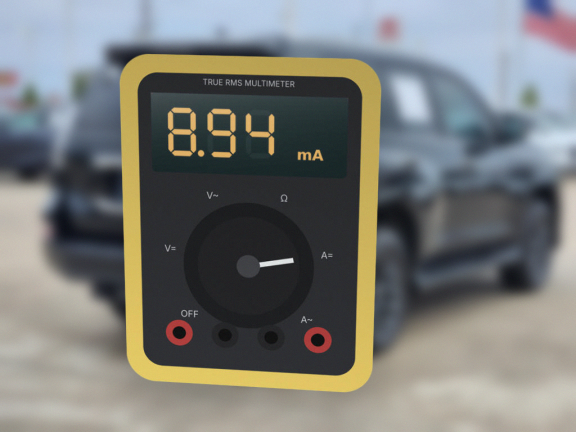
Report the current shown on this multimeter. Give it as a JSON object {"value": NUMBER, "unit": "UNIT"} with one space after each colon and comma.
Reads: {"value": 8.94, "unit": "mA"}
